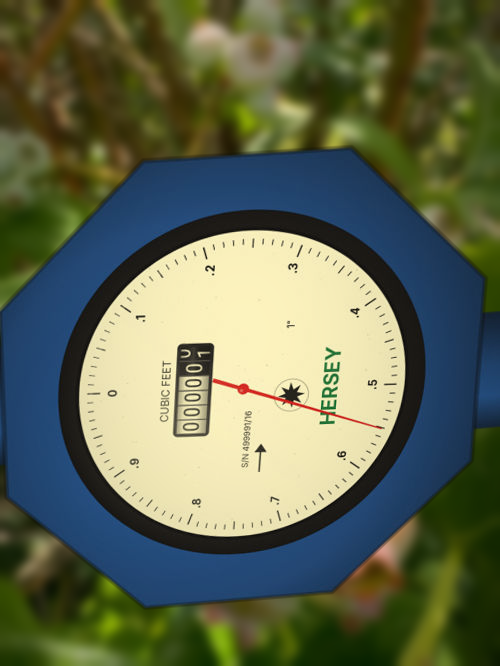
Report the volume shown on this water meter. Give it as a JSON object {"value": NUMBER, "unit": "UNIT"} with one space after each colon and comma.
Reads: {"value": 0.55, "unit": "ft³"}
